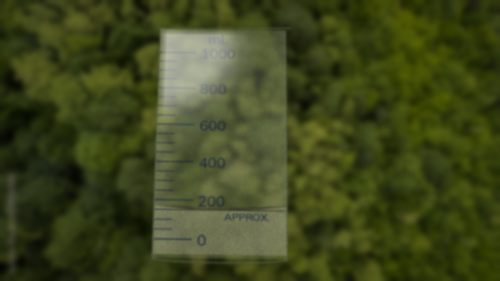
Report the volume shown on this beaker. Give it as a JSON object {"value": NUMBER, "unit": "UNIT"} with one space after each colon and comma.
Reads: {"value": 150, "unit": "mL"}
